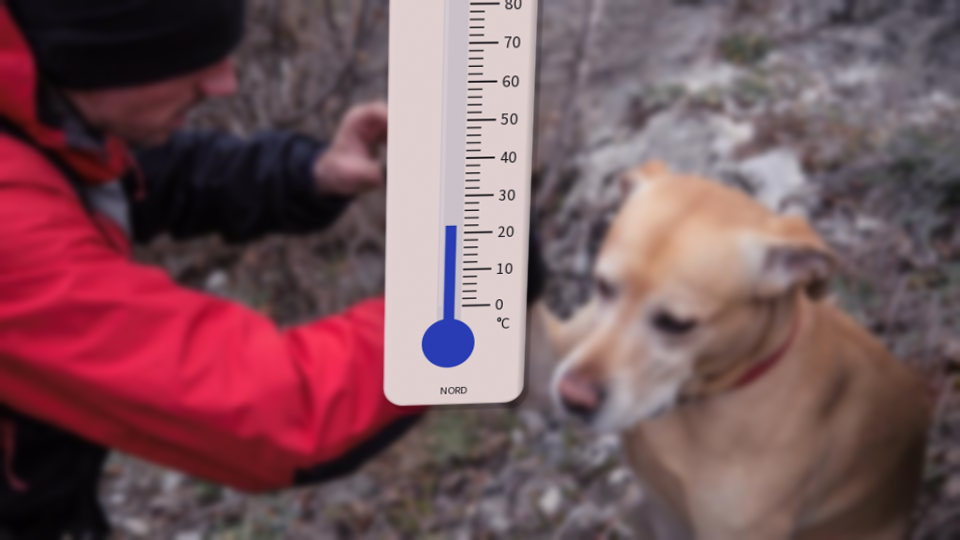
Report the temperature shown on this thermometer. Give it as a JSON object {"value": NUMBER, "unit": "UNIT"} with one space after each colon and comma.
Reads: {"value": 22, "unit": "°C"}
